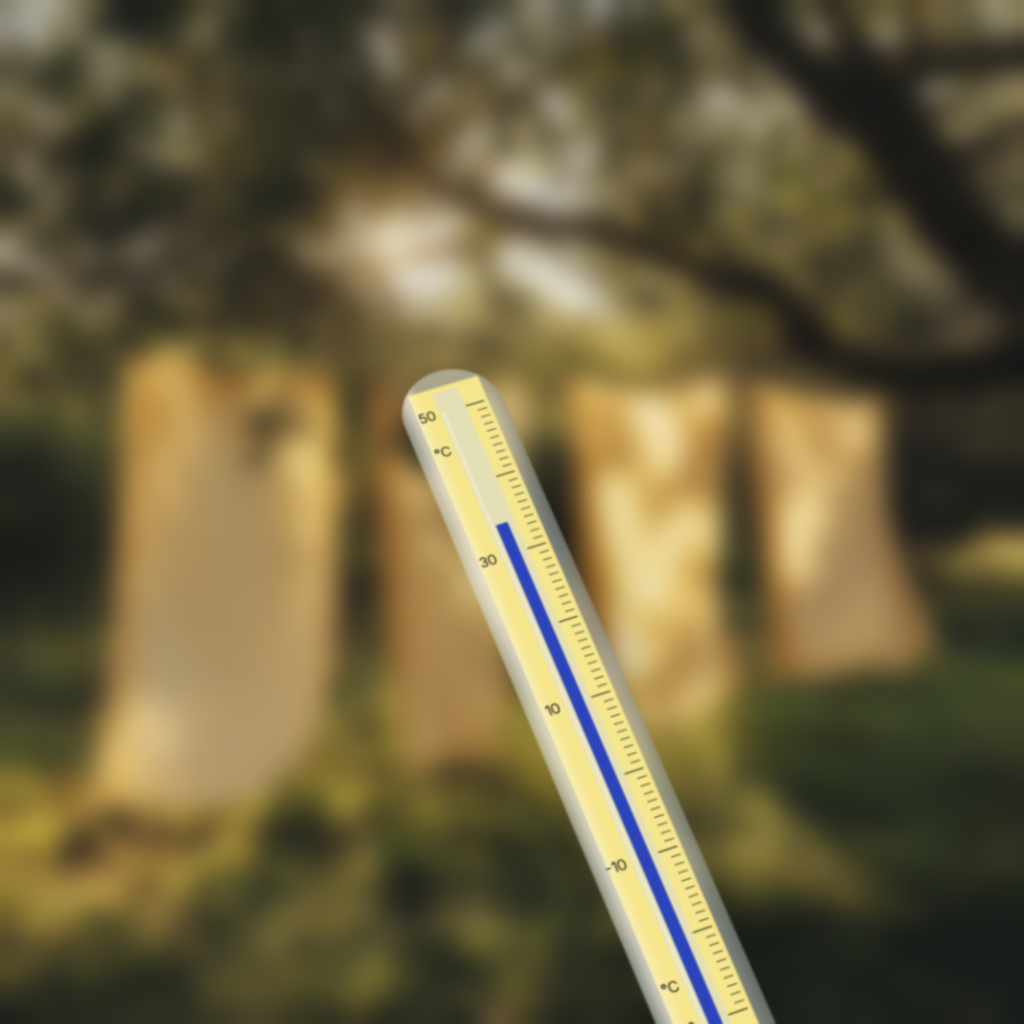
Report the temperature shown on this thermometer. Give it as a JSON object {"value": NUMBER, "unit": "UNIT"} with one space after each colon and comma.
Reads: {"value": 34, "unit": "°C"}
